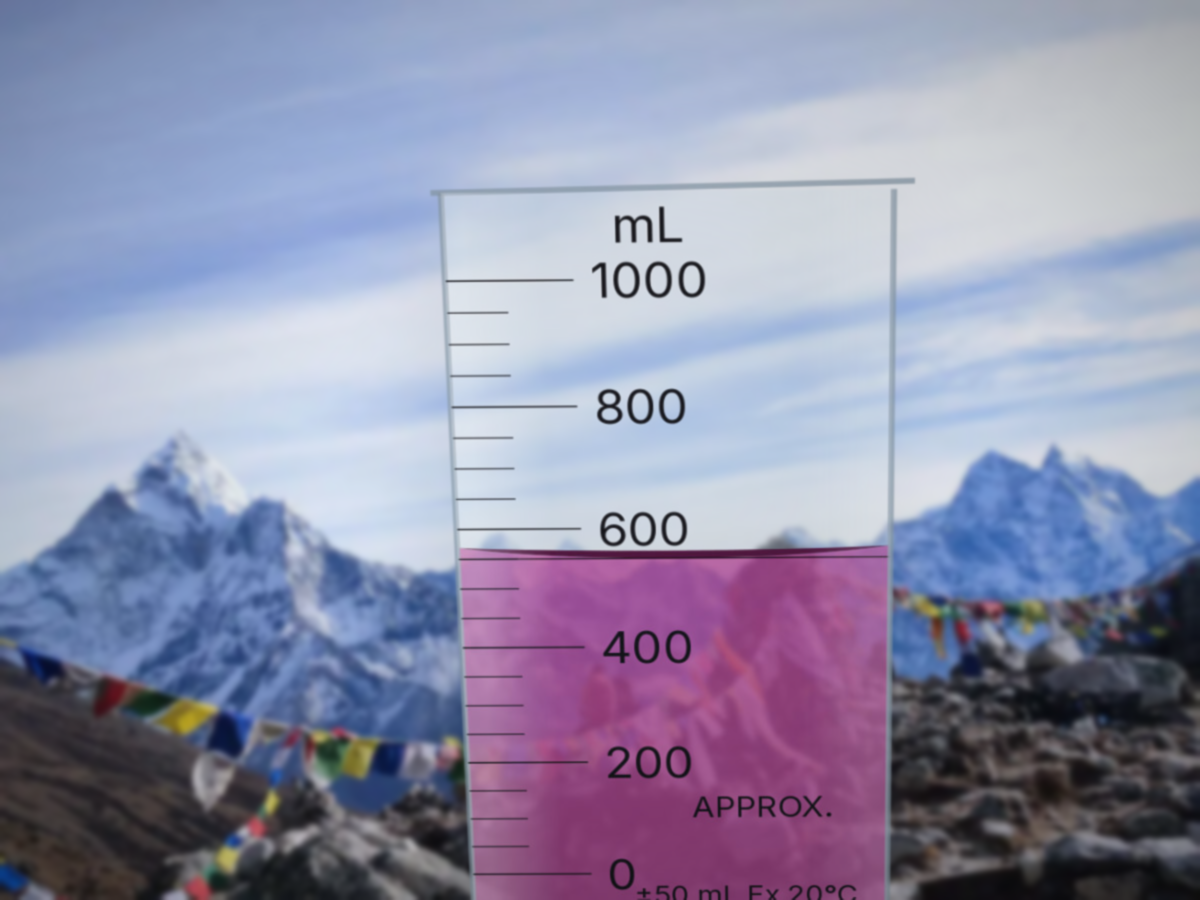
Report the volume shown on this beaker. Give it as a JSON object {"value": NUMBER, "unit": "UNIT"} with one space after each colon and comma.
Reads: {"value": 550, "unit": "mL"}
